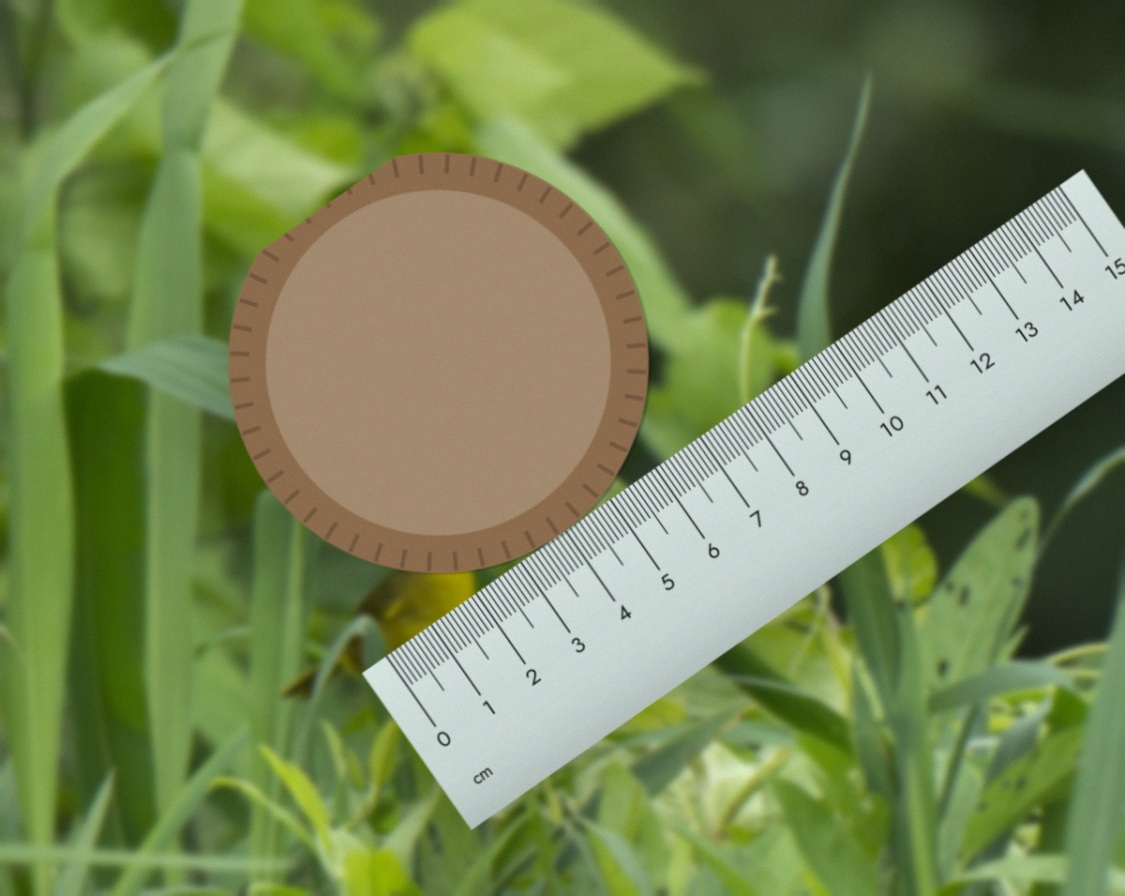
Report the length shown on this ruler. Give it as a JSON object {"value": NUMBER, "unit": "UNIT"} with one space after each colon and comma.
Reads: {"value": 7.7, "unit": "cm"}
